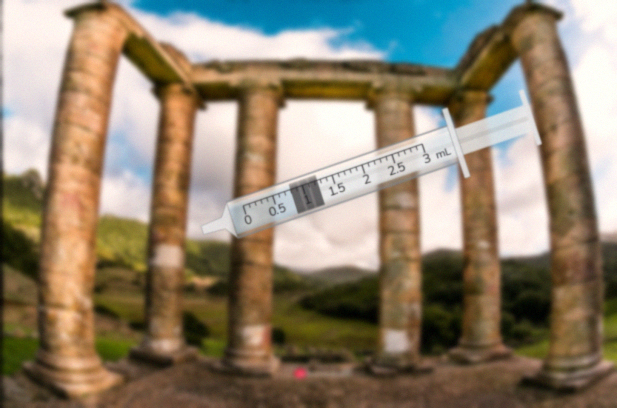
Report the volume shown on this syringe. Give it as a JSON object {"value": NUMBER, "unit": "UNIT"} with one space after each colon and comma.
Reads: {"value": 0.8, "unit": "mL"}
